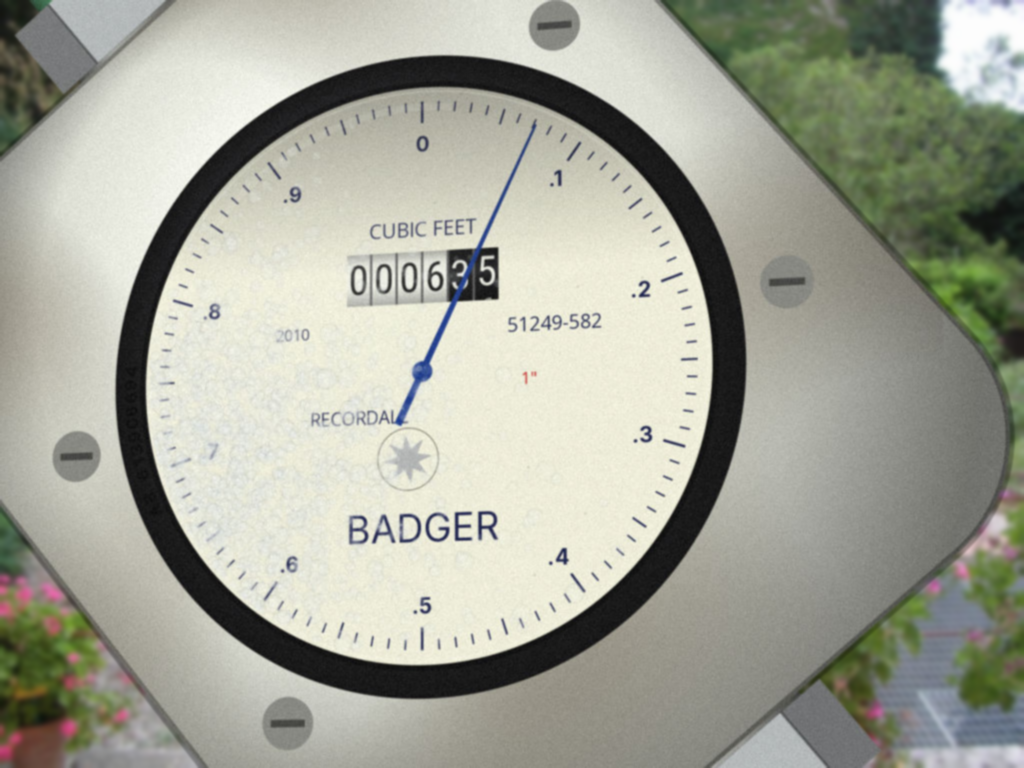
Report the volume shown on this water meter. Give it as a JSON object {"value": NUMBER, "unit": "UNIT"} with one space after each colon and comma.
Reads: {"value": 635.07, "unit": "ft³"}
